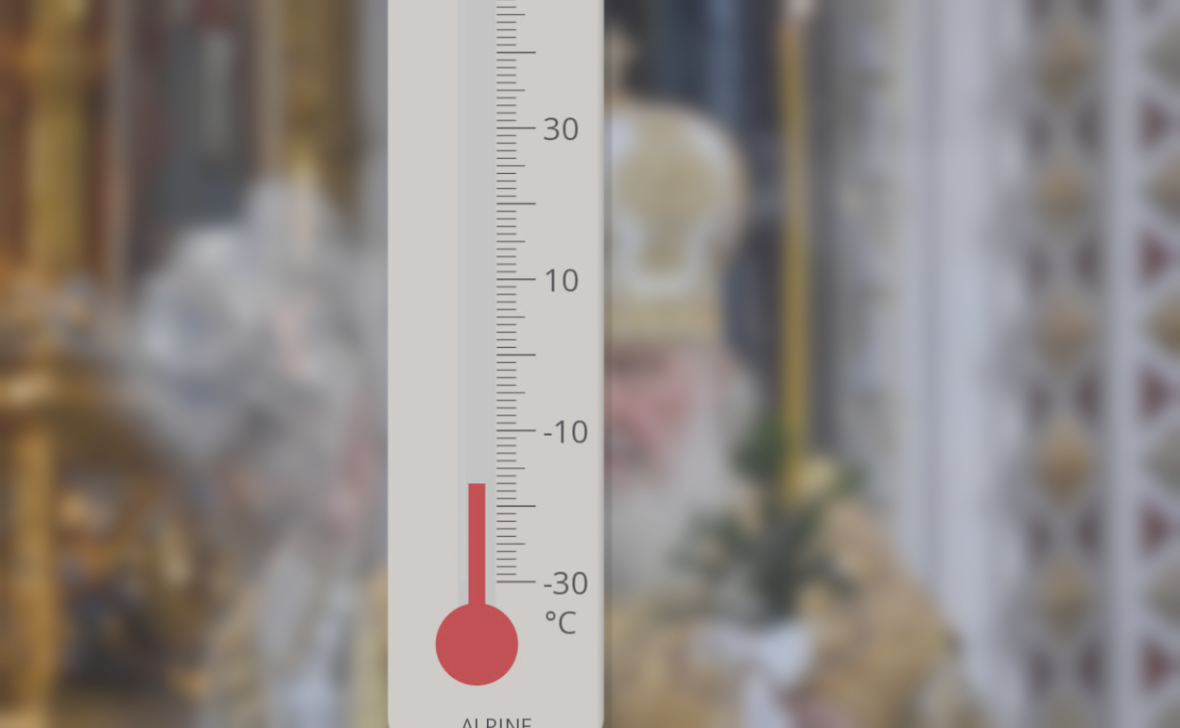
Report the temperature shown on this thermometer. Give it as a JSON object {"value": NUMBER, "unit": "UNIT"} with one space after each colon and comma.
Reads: {"value": -17, "unit": "°C"}
